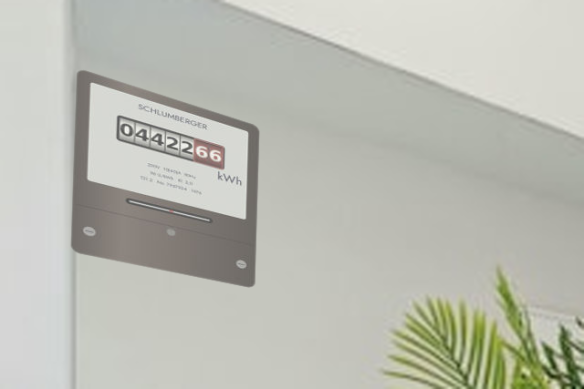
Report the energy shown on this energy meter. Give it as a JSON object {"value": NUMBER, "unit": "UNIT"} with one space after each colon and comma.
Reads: {"value": 4422.66, "unit": "kWh"}
